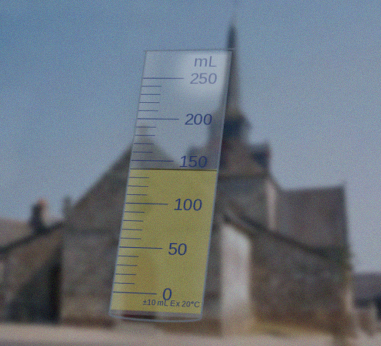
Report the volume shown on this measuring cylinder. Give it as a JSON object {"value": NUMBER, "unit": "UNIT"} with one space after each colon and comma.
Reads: {"value": 140, "unit": "mL"}
